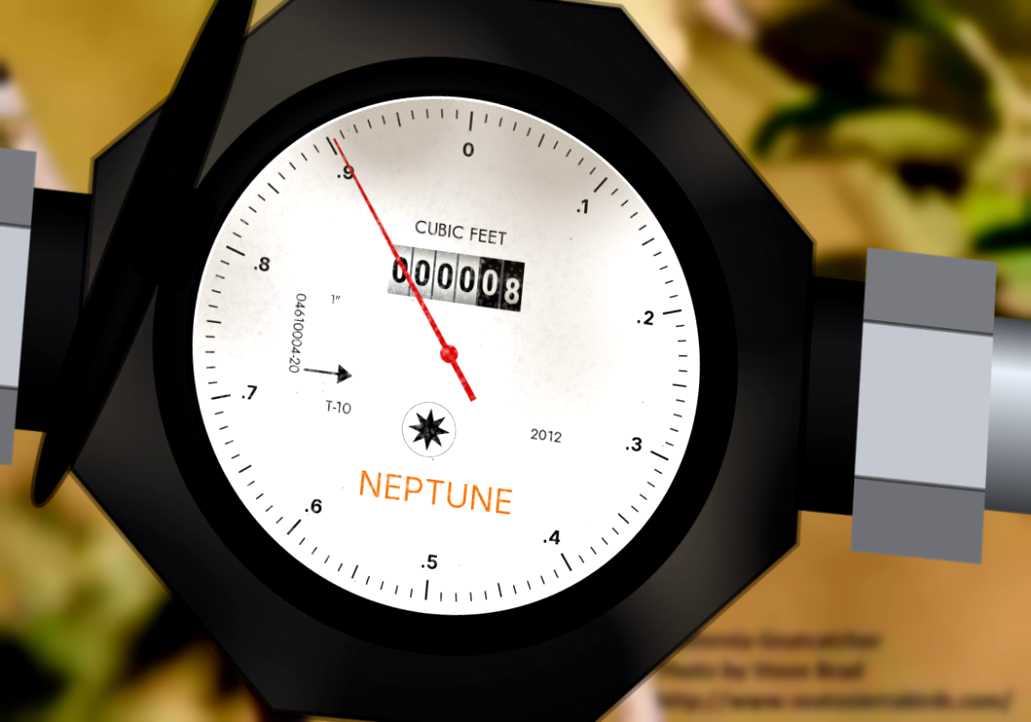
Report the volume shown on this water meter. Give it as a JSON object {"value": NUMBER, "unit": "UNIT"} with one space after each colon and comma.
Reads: {"value": 7.90, "unit": "ft³"}
